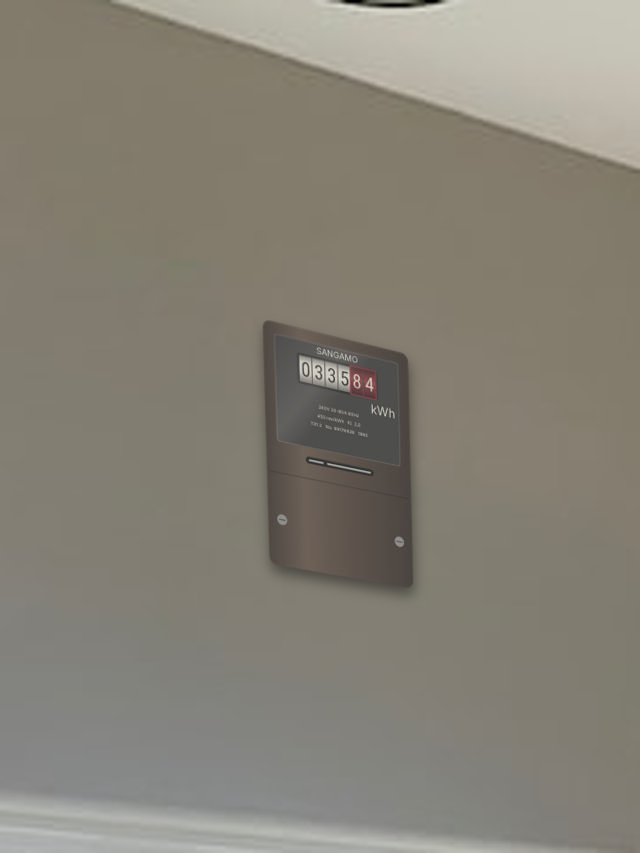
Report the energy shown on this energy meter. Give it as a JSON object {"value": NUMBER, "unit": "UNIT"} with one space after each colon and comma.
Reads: {"value": 335.84, "unit": "kWh"}
